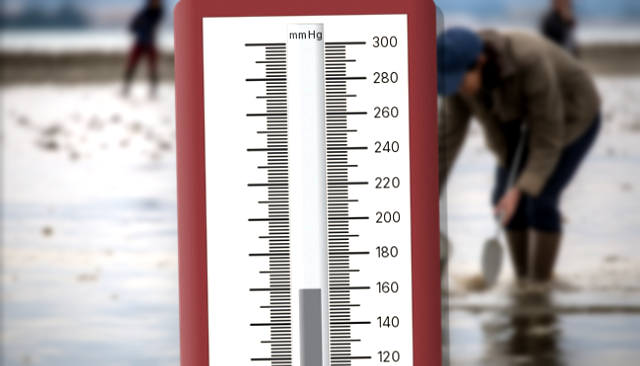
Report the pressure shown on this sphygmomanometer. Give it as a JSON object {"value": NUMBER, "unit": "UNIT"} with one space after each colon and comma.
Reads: {"value": 160, "unit": "mmHg"}
